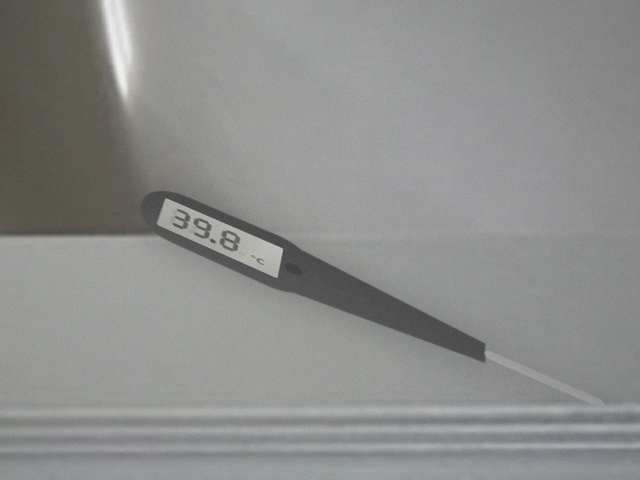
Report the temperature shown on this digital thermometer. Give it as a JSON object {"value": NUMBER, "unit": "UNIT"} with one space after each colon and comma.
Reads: {"value": 39.8, "unit": "°C"}
